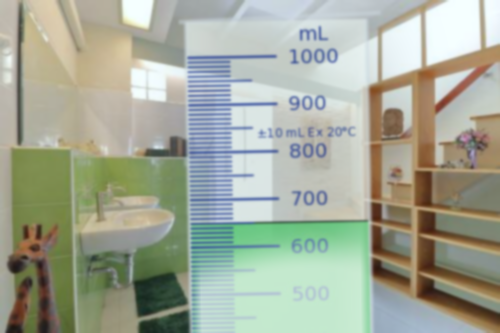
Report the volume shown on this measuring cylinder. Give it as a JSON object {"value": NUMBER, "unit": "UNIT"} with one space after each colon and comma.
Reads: {"value": 650, "unit": "mL"}
